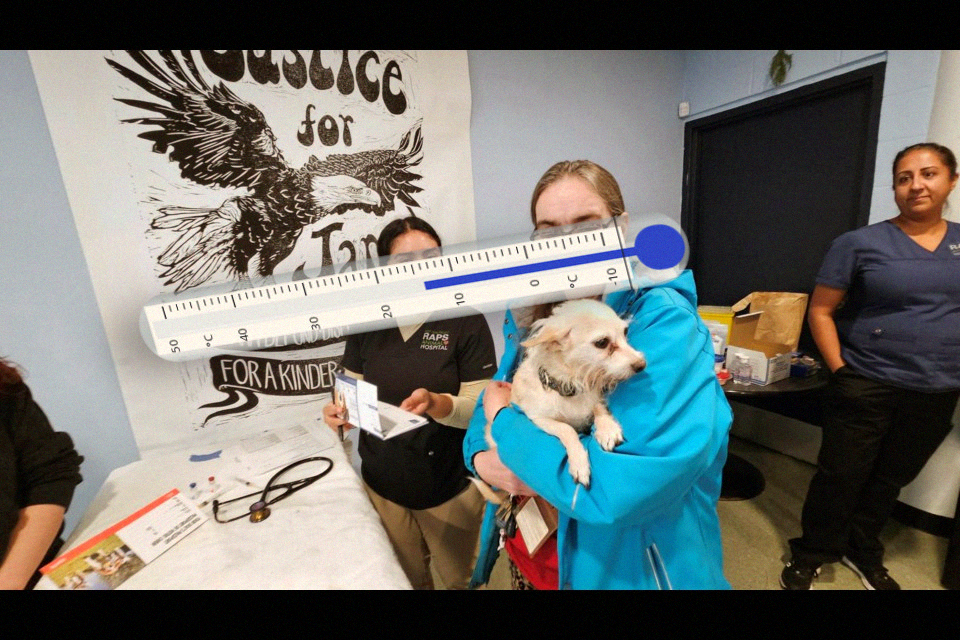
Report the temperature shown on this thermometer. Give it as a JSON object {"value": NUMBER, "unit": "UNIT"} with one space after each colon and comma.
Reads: {"value": 14, "unit": "°C"}
